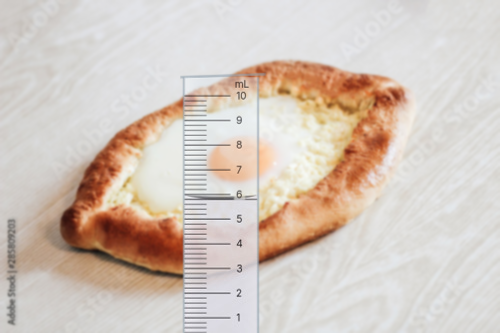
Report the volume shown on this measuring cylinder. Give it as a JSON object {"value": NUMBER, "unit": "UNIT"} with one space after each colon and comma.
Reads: {"value": 5.8, "unit": "mL"}
